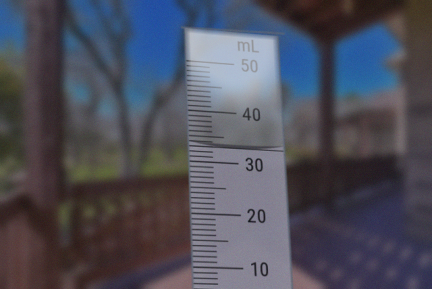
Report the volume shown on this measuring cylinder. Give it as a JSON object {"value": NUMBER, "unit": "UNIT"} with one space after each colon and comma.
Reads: {"value": 33, "unit": "mL"}
